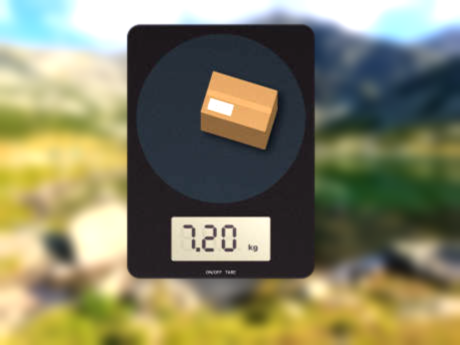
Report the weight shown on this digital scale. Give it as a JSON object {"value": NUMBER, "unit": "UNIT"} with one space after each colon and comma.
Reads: {"value": 7.20, "unit": "kg"}
